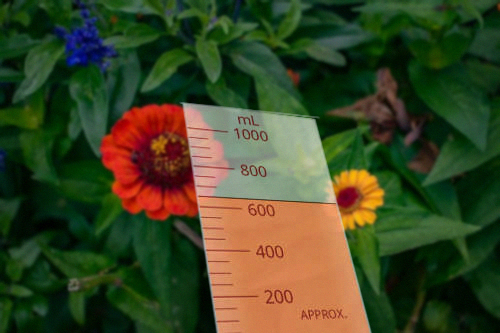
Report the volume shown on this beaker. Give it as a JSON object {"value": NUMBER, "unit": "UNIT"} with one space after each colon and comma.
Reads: {"value": 650, "unit": "mL"}
